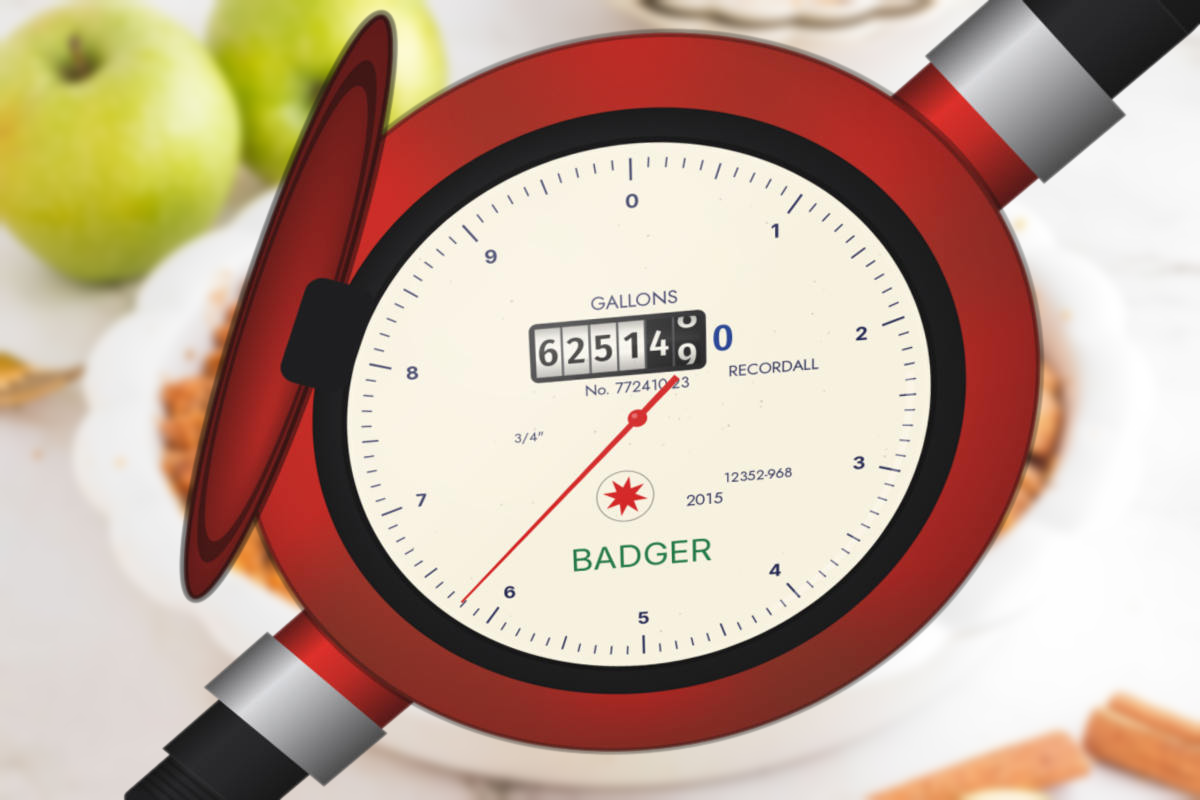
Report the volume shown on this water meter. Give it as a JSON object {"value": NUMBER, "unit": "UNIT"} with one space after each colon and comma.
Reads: {"value": 6251486.2, "unit": "gal"}
